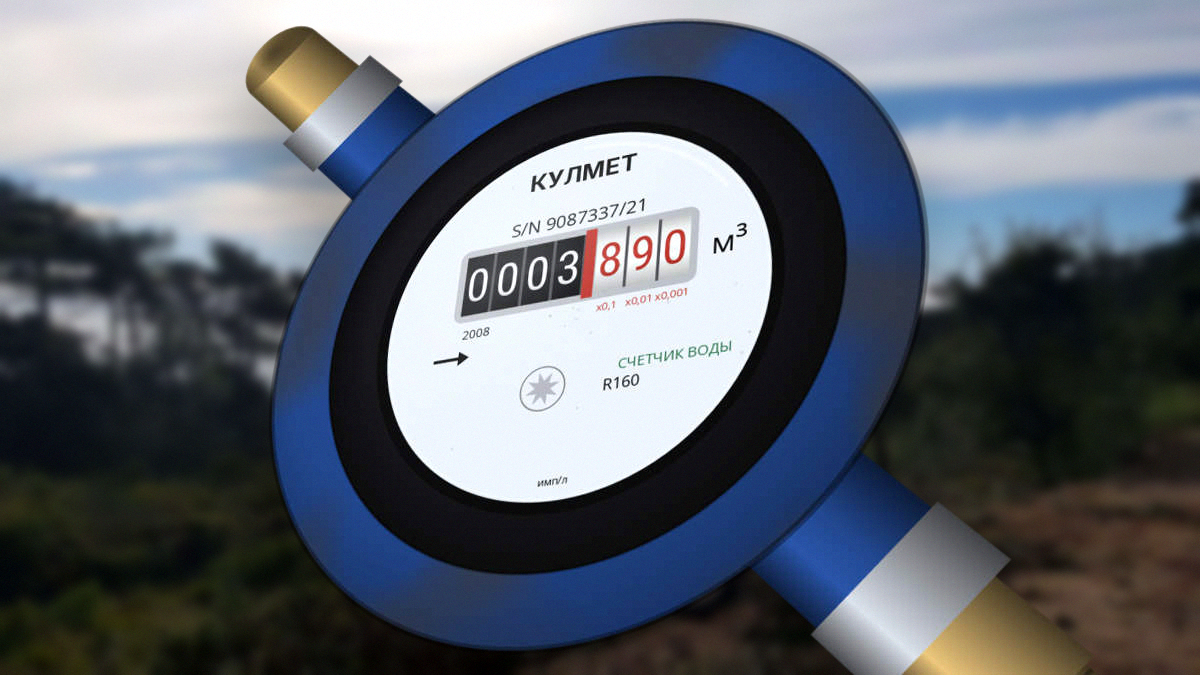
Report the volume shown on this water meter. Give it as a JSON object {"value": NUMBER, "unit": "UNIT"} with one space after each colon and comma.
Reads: {"value": 3.890, "unit": "m³"}
